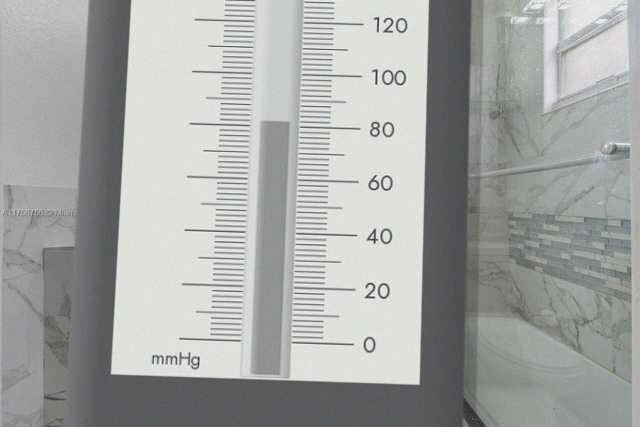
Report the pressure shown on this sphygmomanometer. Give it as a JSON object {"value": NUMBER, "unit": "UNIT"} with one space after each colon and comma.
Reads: {"value": 82, "unit": "mmHg"}
